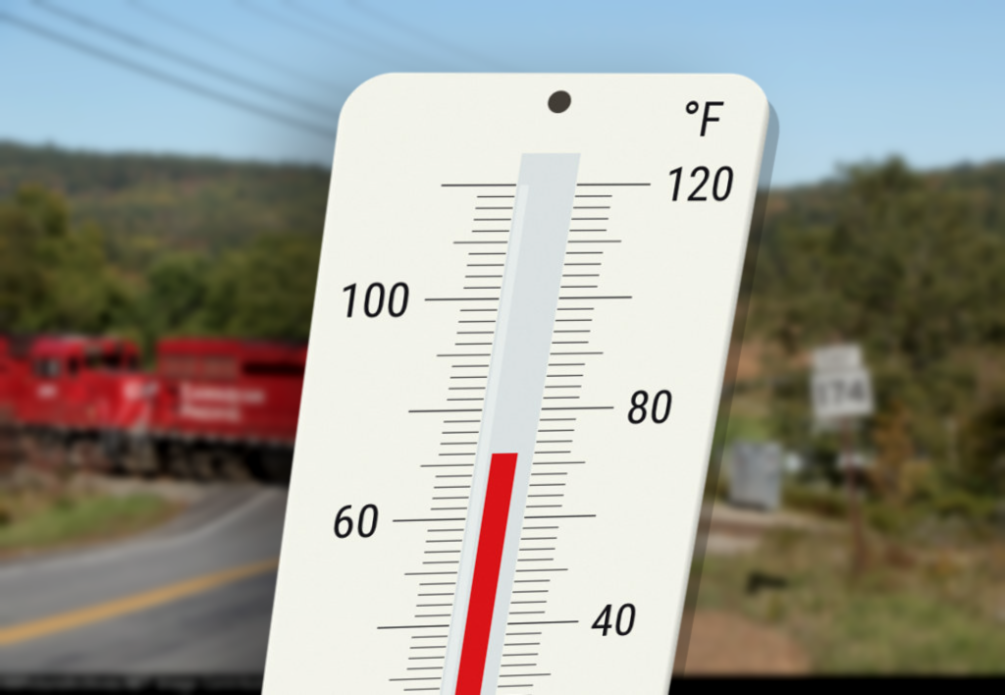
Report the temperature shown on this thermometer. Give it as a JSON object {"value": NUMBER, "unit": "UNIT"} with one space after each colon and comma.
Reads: {"value": 72, "unit": "°F"}
